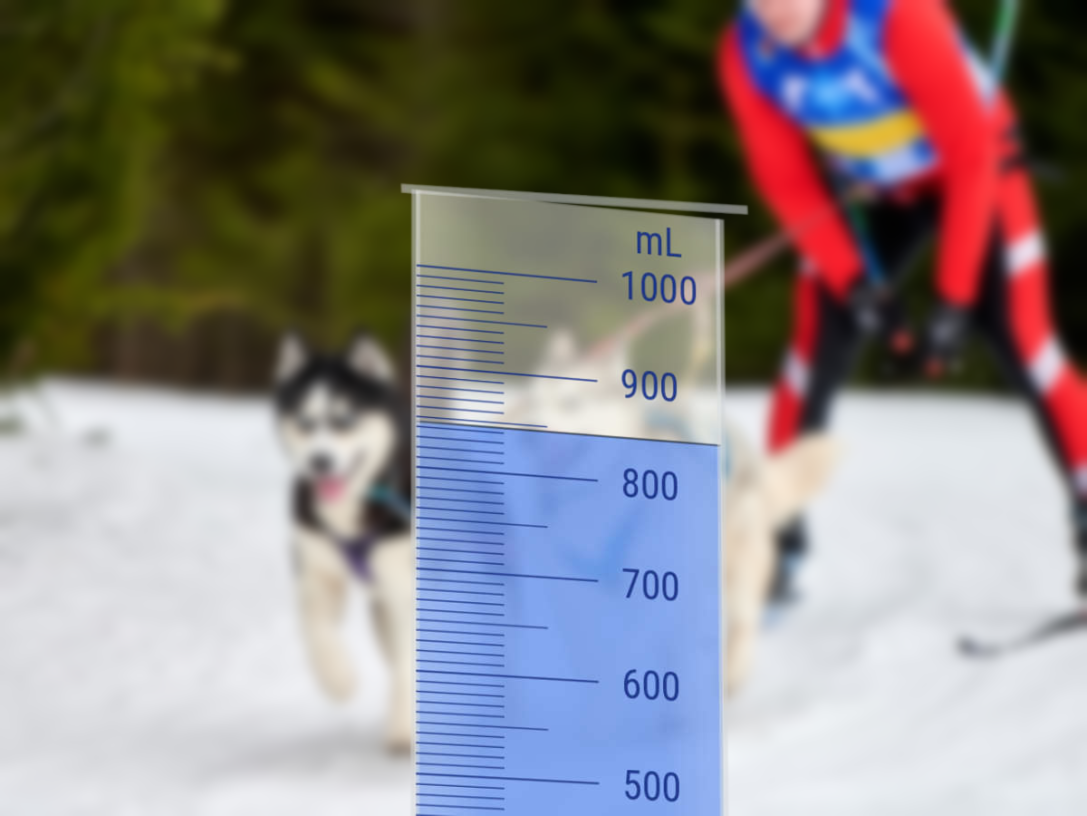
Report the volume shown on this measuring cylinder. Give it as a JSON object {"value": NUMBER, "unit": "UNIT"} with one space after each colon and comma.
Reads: {"value": 845, "unit": "mL"}
